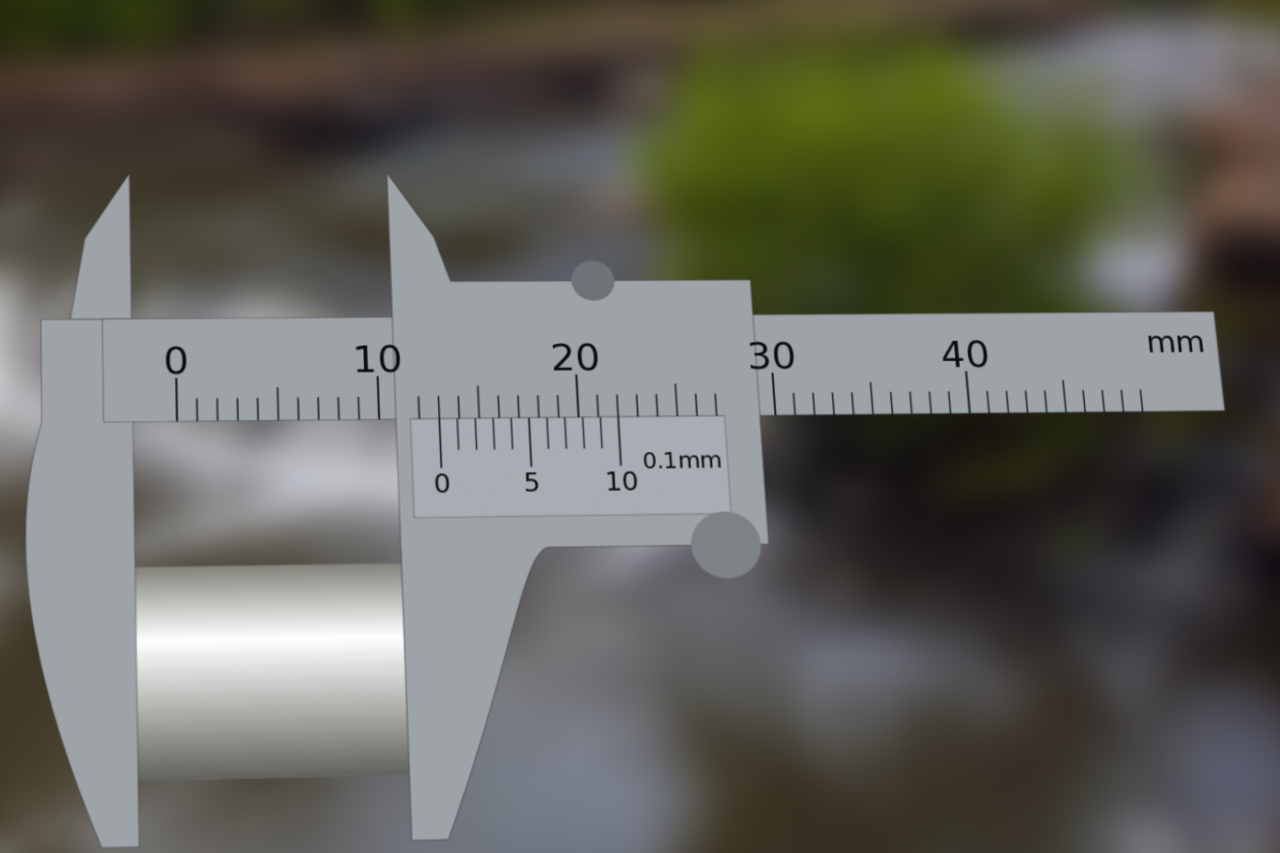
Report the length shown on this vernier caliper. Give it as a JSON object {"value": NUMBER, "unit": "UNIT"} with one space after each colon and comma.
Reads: {"value": 13.0, "unit": "mm"}
